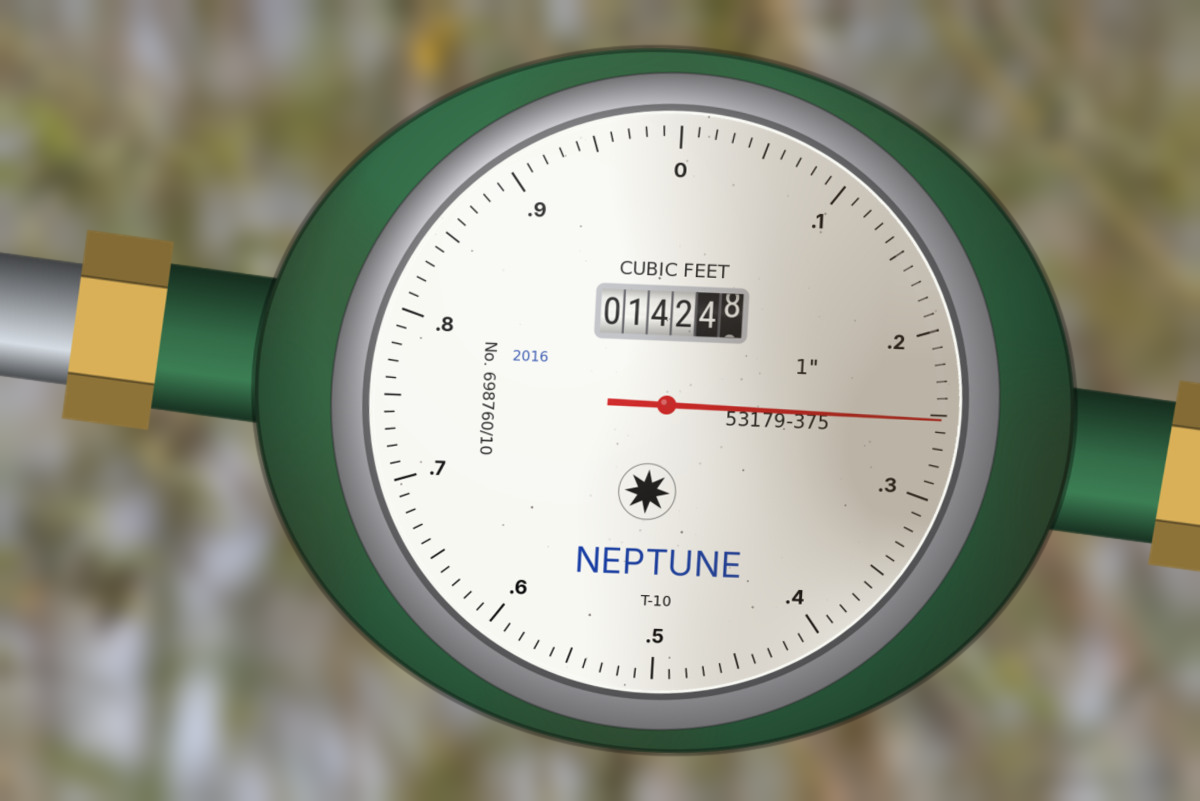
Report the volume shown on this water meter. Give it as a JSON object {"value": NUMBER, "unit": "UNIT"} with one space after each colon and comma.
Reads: {"value": 14248.25, "unit": "ft³"}
